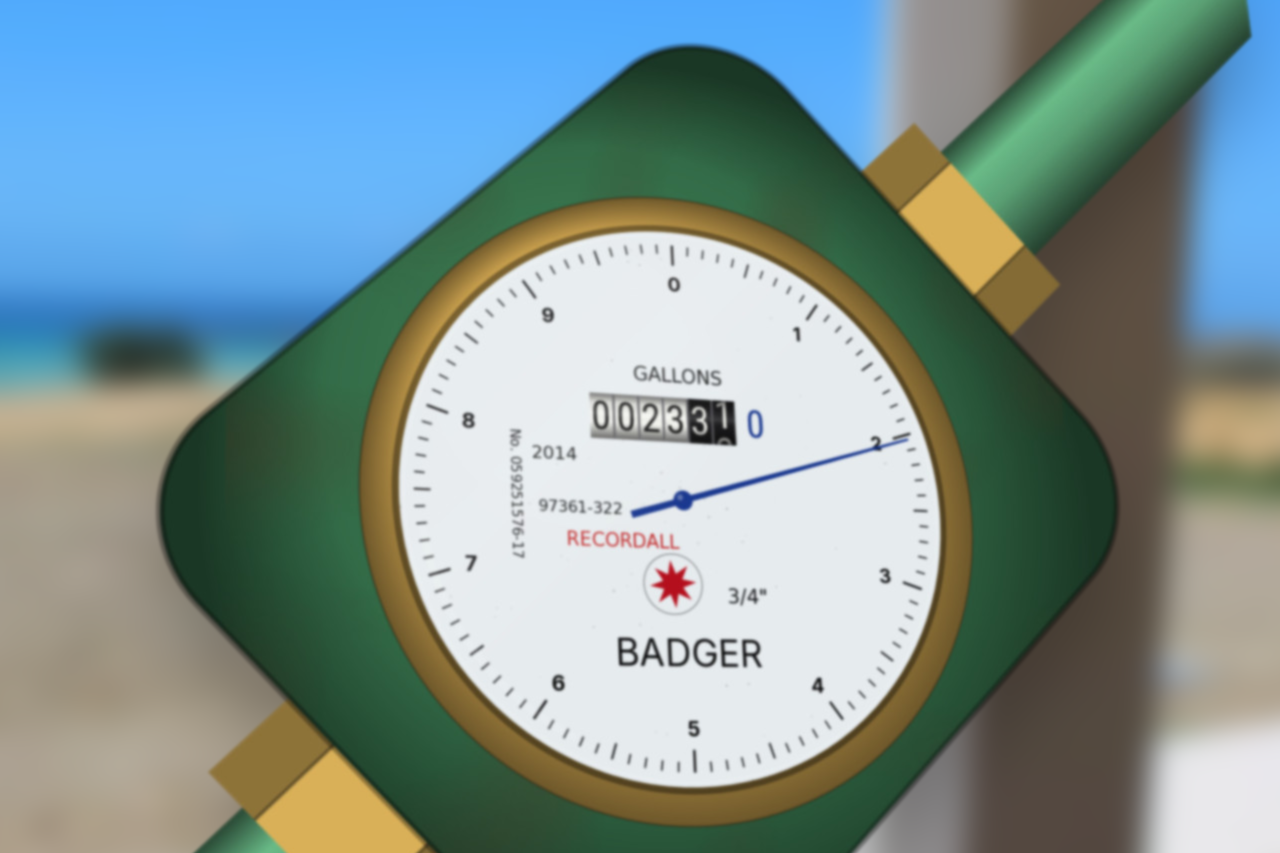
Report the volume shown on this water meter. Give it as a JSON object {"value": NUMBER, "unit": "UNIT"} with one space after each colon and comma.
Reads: {"value": 23312.0, "unit": "gal"}
